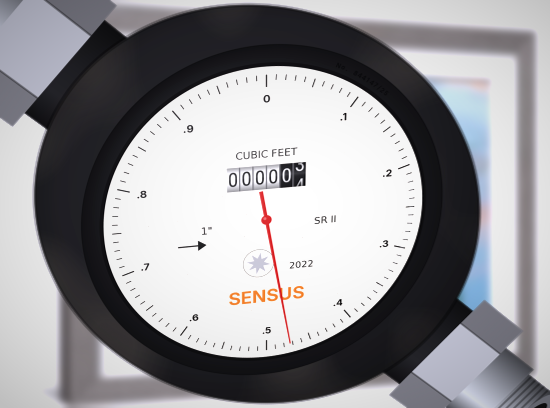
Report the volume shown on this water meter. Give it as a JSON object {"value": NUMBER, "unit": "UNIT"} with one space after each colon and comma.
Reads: {"value": 3.47, "unit": "ft³"}
